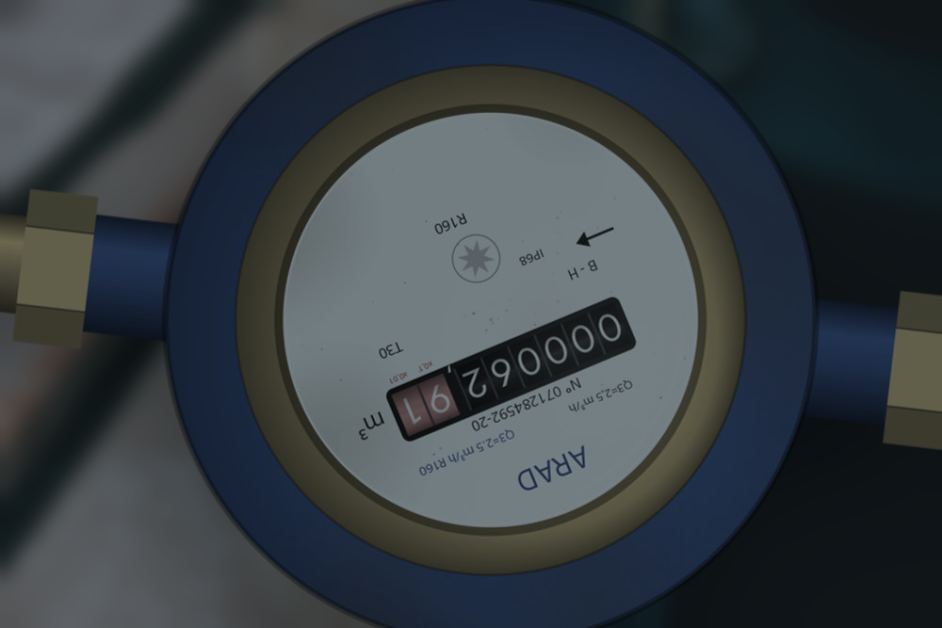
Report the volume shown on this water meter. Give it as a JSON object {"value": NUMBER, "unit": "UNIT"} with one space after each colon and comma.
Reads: {"value": 62.91, "unit": "m³"}
